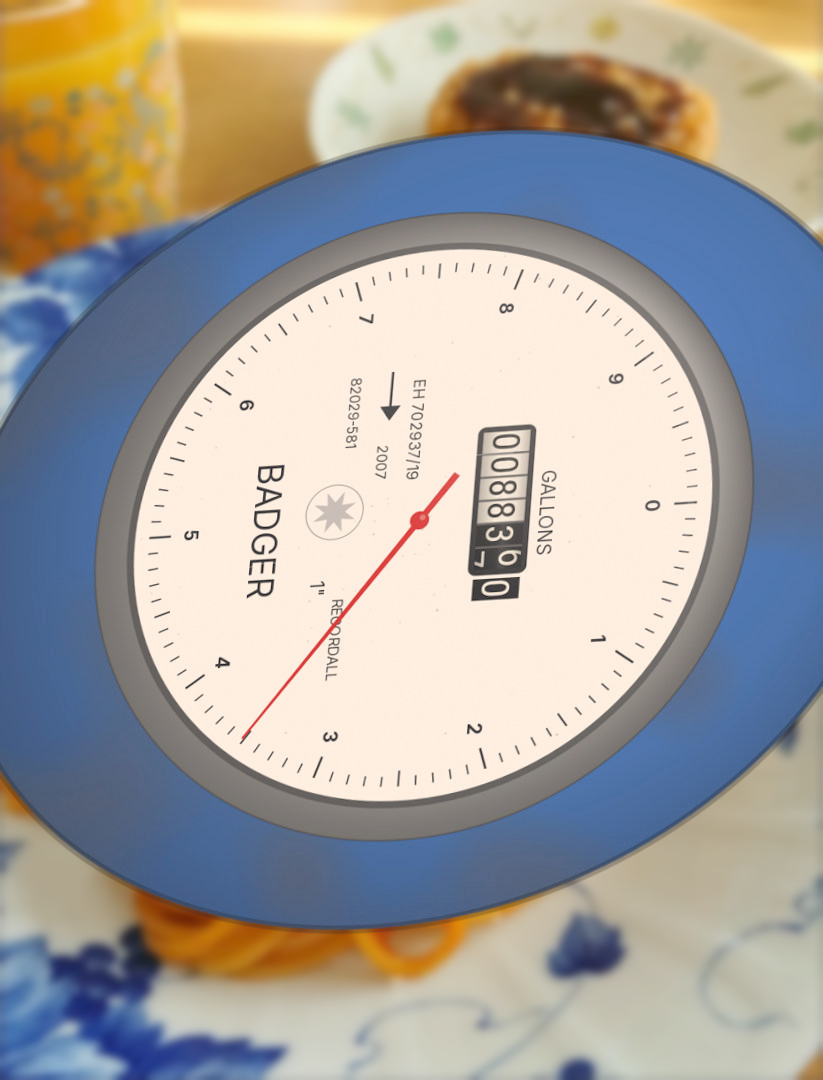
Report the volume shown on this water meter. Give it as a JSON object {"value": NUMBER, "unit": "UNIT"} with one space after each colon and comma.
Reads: {"value": 88363.5, "unit": "gal"}
